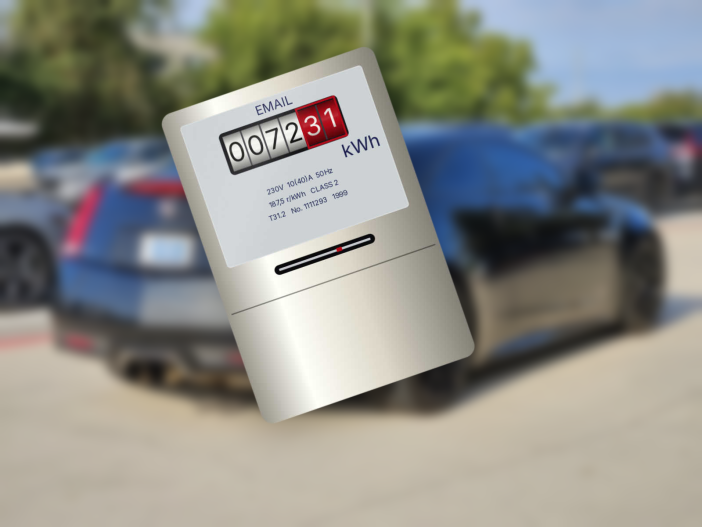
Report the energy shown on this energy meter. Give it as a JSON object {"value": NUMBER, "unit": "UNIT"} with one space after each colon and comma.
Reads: {"value": 72.31, "unit": "kWh"}
